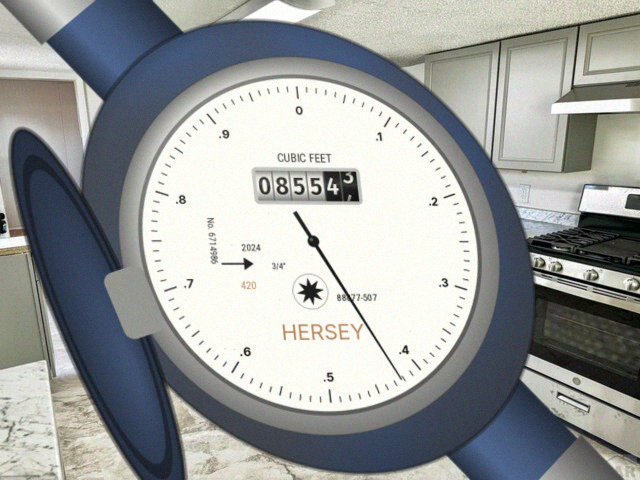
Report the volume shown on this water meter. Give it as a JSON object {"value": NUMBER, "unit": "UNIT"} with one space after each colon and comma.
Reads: {"value": 85543.42, "unit": "ft³"}
